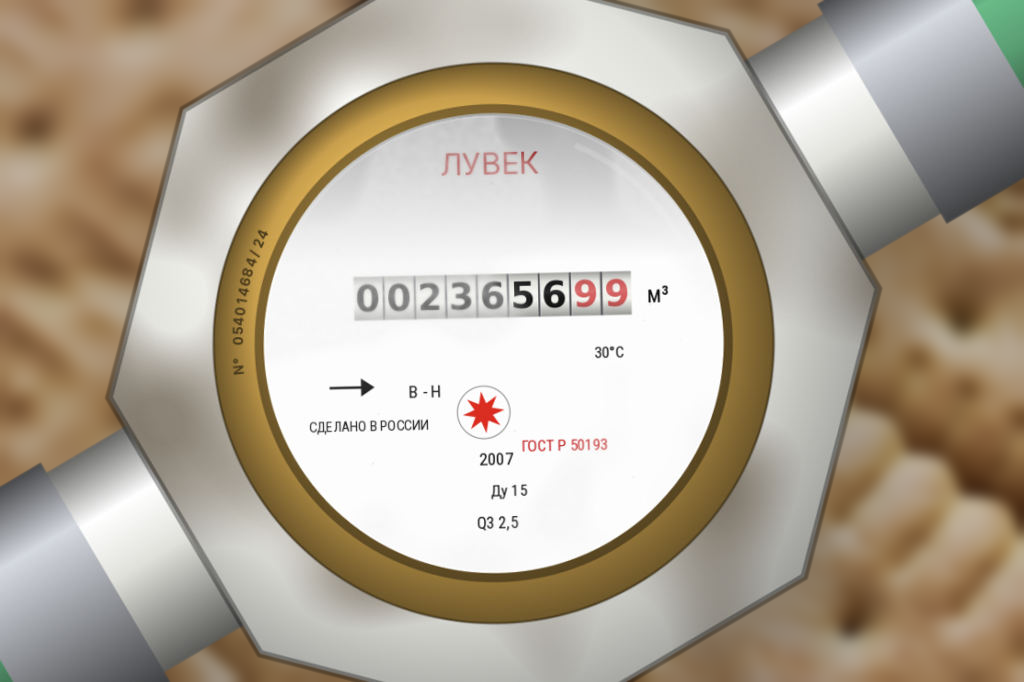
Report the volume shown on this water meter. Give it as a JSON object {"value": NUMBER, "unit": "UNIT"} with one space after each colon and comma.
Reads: {"value": 23656.99, "unit": "m³"}
